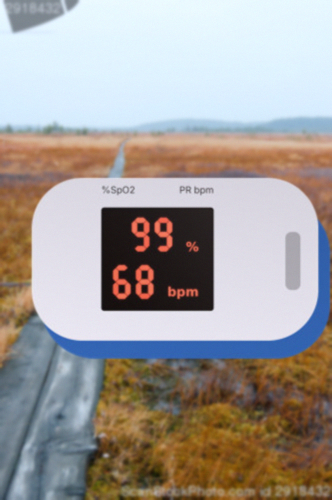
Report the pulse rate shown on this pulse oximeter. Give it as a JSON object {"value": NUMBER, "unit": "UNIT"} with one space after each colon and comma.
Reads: {"value": 68, "unit": "bpm"}
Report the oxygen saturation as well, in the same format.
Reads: {"value": 99, "unit": "%"}
